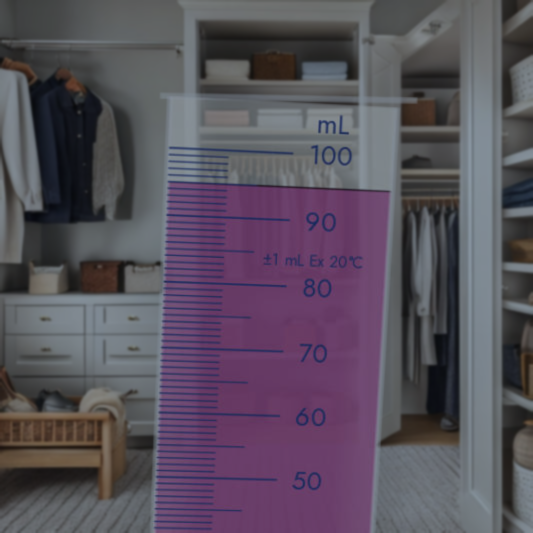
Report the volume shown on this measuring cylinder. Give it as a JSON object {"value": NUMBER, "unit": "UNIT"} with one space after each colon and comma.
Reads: {"value": 95, "unit": "mL"}
